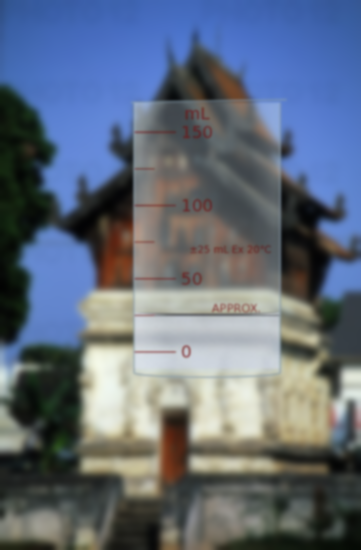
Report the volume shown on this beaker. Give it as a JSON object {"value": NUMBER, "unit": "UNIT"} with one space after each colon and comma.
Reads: {"value": 25, "unit": "mL"}
